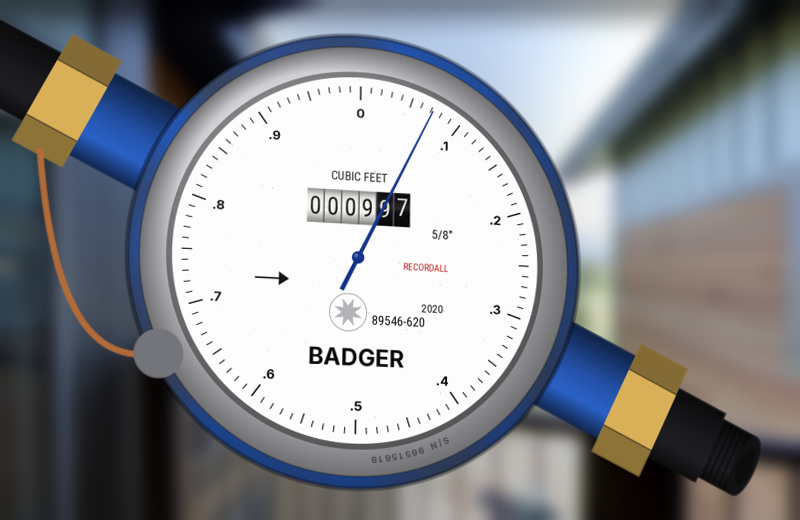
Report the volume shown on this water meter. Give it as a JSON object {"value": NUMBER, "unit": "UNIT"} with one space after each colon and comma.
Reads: {"value": 997.07, "unit": "ft³"}
